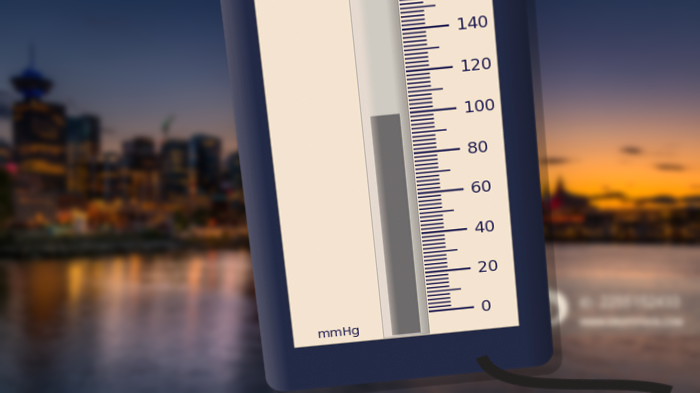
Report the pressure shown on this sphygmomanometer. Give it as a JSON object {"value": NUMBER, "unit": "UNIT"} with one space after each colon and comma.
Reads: {"value": 100, "unit": "mmHg"}
